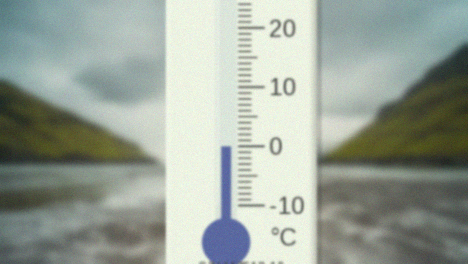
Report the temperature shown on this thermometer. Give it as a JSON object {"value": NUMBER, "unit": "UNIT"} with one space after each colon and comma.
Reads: {"value": 0, "unit": "°C"}
